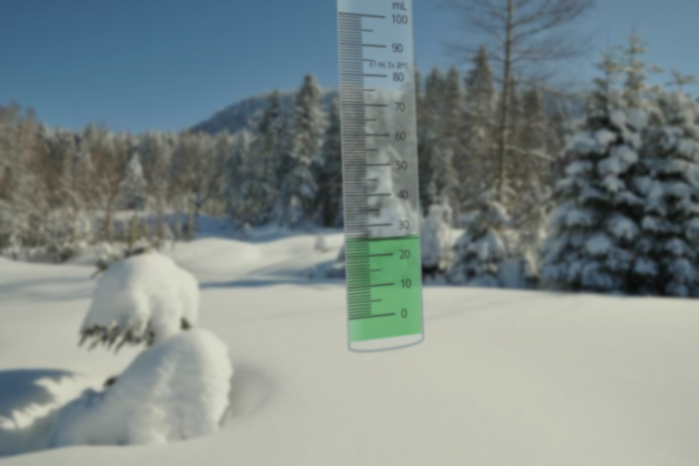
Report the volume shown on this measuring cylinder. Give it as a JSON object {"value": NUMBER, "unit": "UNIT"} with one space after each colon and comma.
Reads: {"value": 25, "unit": "mL"}
